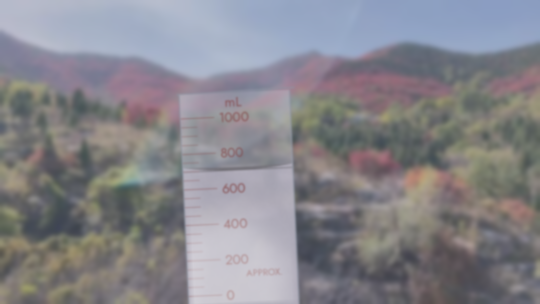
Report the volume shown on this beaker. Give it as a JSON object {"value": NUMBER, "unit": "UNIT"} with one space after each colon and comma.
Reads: {"value": 700, "unit": "mL"}
